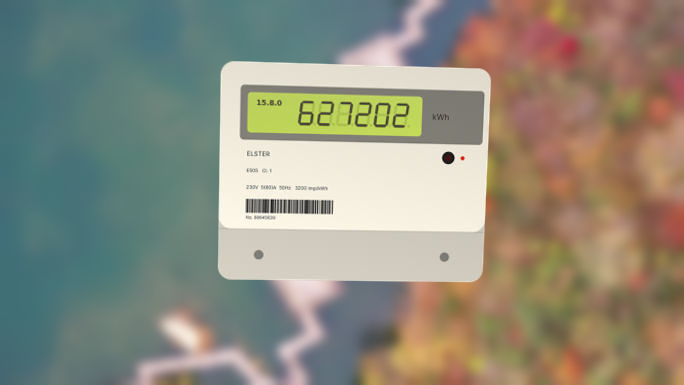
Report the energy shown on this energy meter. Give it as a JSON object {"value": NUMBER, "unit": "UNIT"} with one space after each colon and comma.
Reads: {"value": 627202, "unit": "kWh"}
